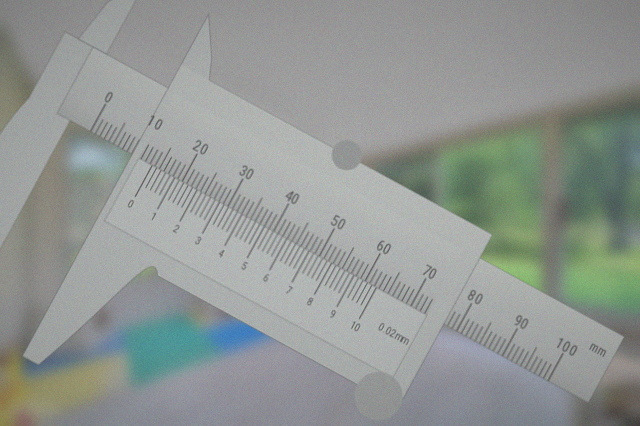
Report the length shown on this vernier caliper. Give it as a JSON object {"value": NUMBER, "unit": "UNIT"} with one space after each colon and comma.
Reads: {"value": 13.5, "unit": "mm"}
